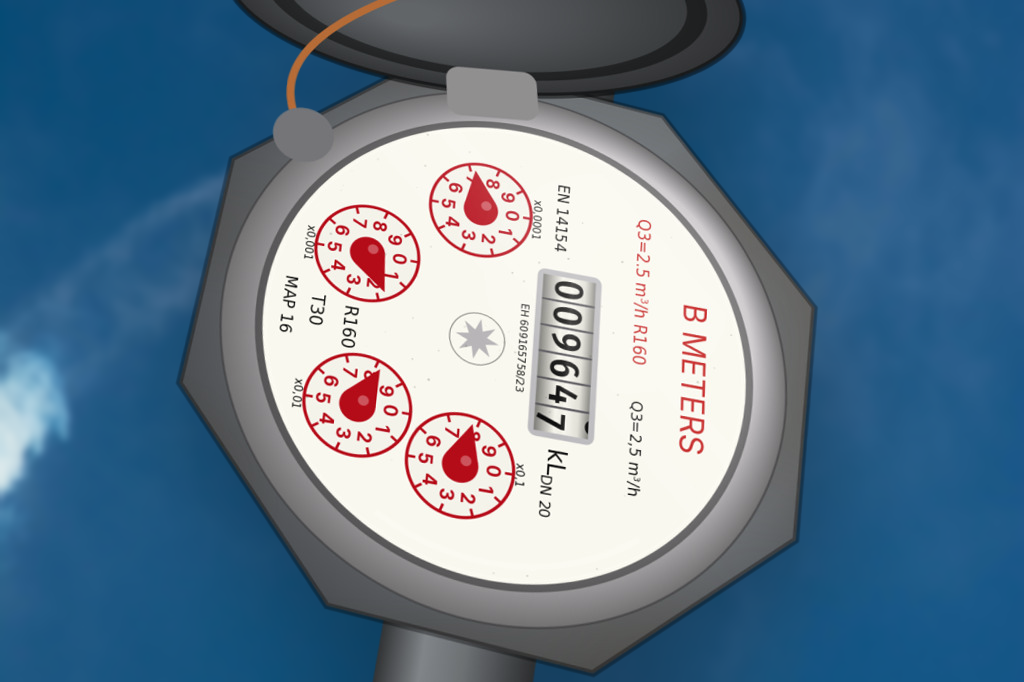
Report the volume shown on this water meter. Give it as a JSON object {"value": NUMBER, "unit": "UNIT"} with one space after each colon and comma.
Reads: {"value": 9646.7817, "unit": "kL"}
